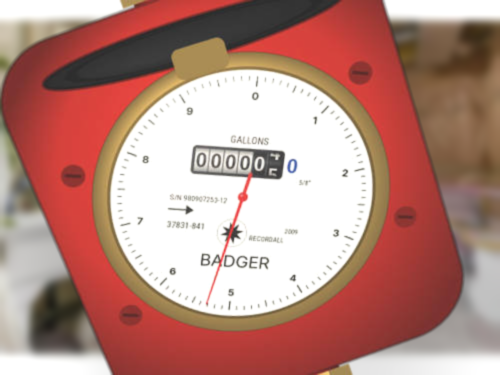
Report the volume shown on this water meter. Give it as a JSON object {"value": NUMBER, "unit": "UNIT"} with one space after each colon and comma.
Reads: {"value": 45.3, "unit": "gal"}
